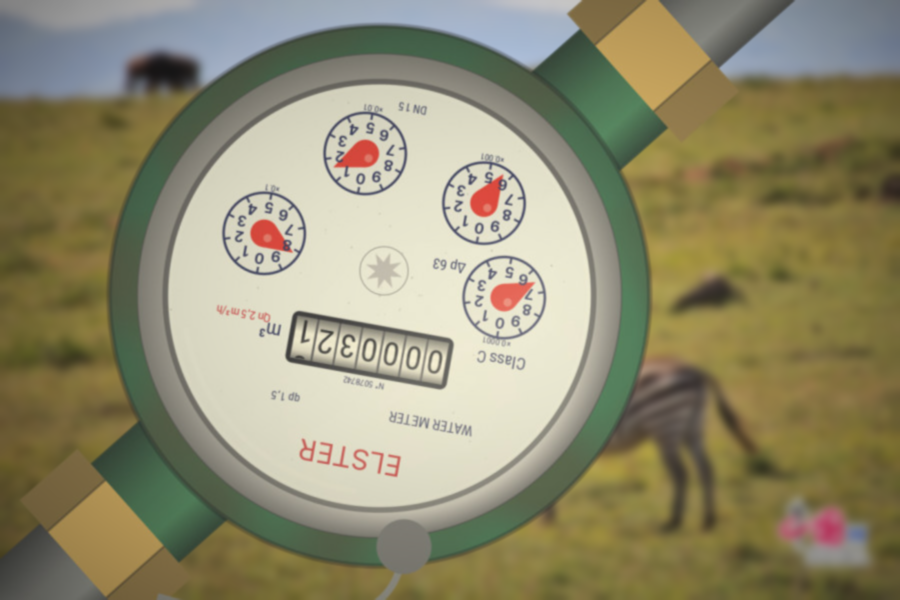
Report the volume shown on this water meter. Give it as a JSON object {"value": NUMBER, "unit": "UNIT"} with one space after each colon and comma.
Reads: {"value": 320.8156, "unit": "m³"}
